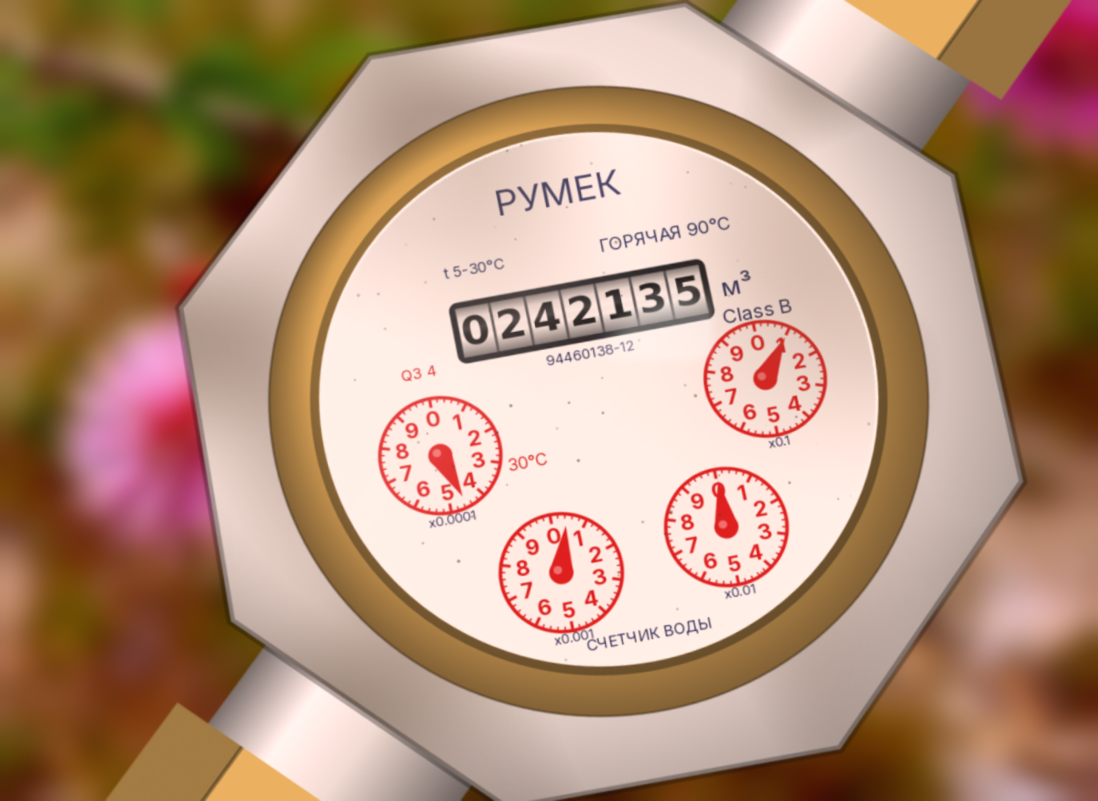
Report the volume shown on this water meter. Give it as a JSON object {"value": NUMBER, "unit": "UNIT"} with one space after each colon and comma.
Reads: {"value": 242135.1004, "unit": "m³"}
